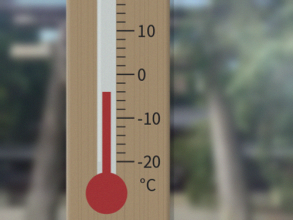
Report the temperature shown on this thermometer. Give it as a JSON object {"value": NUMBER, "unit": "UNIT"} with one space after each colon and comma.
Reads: {"value": -4, "unit": "°C"}
